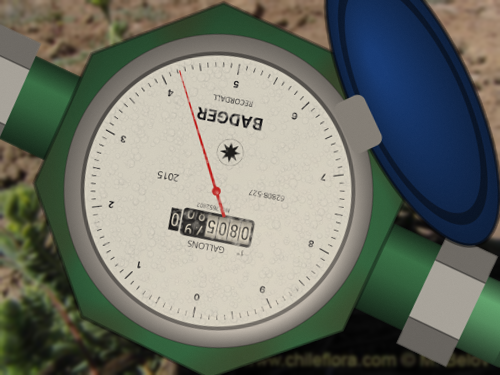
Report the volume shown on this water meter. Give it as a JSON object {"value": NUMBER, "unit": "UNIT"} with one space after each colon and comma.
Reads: {"value": 805794.2, "unit": "gal"}
